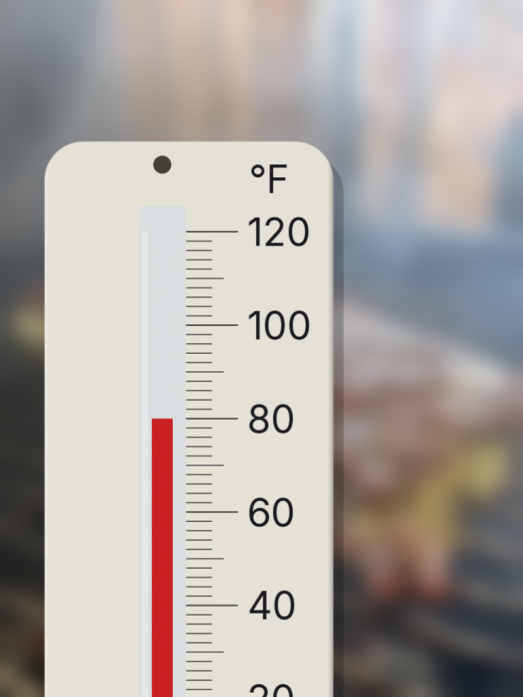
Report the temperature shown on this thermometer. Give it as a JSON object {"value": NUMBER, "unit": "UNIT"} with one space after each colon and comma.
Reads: {"value": 80, "unit": "°F"}
